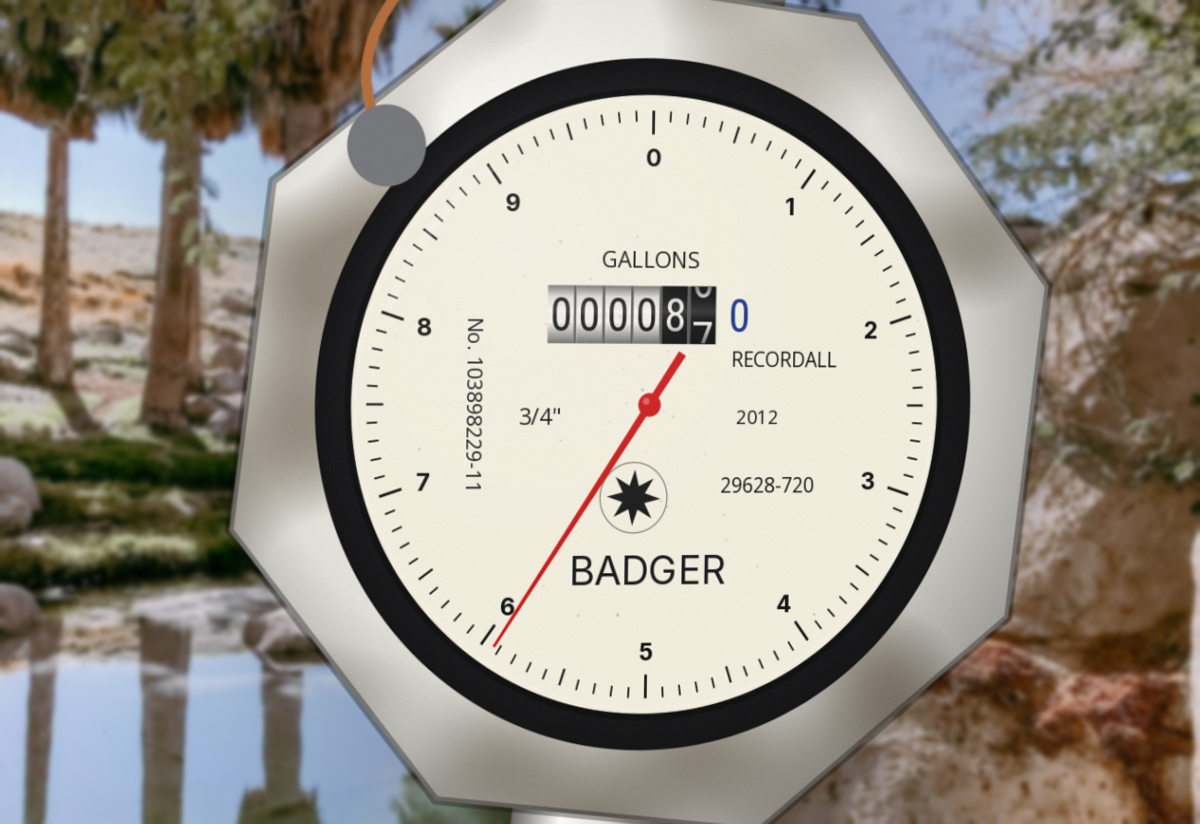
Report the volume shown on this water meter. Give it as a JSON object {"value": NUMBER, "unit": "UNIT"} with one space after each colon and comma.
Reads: {"value": 865.9, "unit": "gal"}
